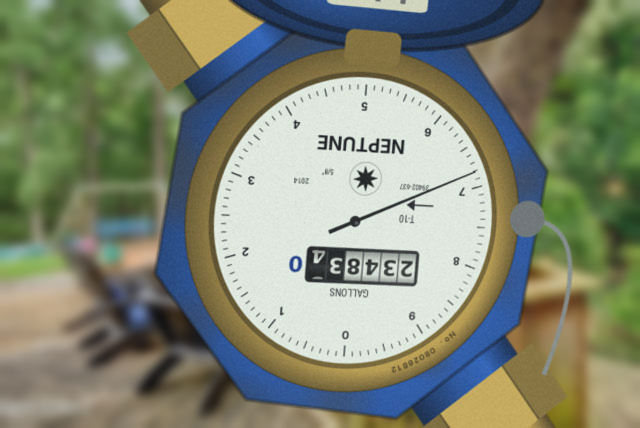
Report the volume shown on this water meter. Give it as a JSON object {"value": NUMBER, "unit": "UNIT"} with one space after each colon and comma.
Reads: {"value": 2348336.8, "unit": "gal"}
